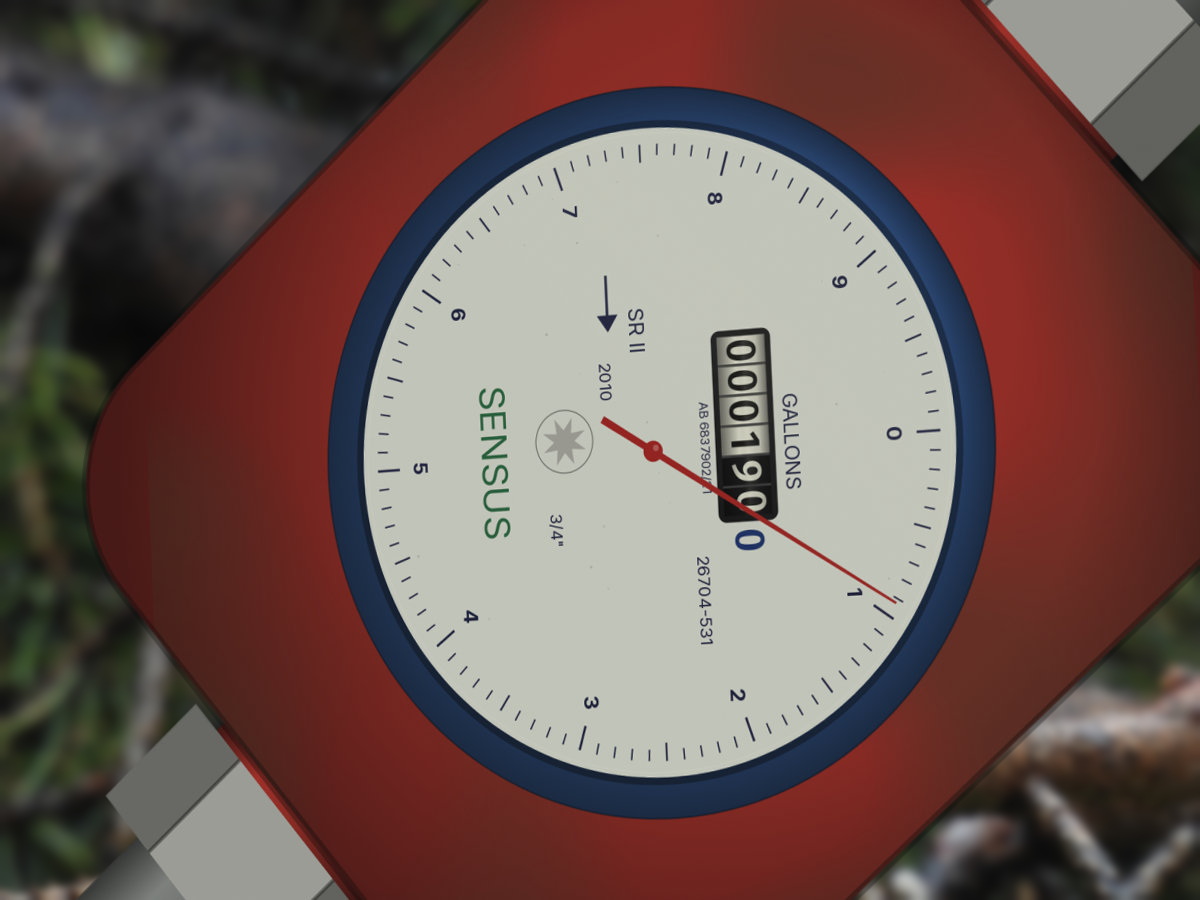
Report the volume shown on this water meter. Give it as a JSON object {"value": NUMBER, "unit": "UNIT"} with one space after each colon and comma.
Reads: {"value": 1900.9, "unit": "gal"}
